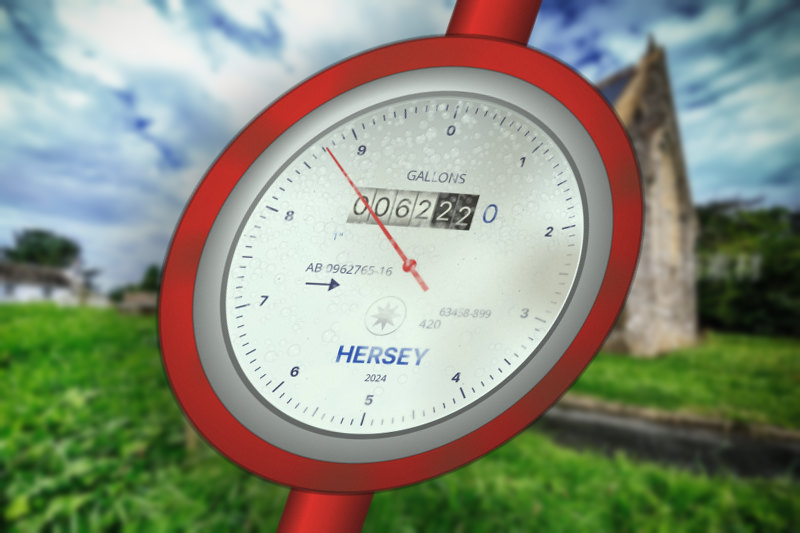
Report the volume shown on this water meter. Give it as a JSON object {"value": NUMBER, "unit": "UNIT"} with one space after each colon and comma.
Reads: {"value": 62218.7, "unit": "gal"}
